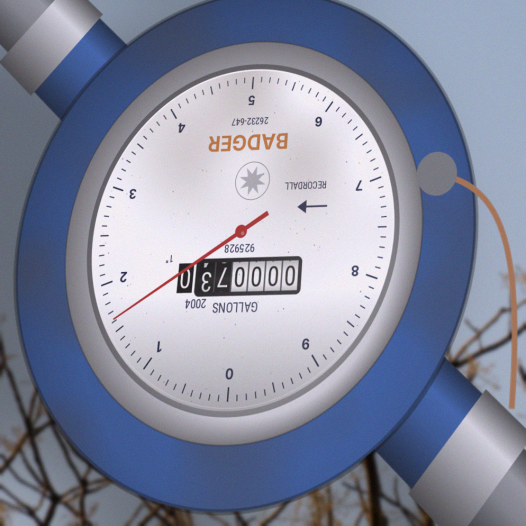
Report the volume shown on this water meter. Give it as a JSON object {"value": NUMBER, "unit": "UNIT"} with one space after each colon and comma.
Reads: {"value": 731.6, "unit": "gal"}
